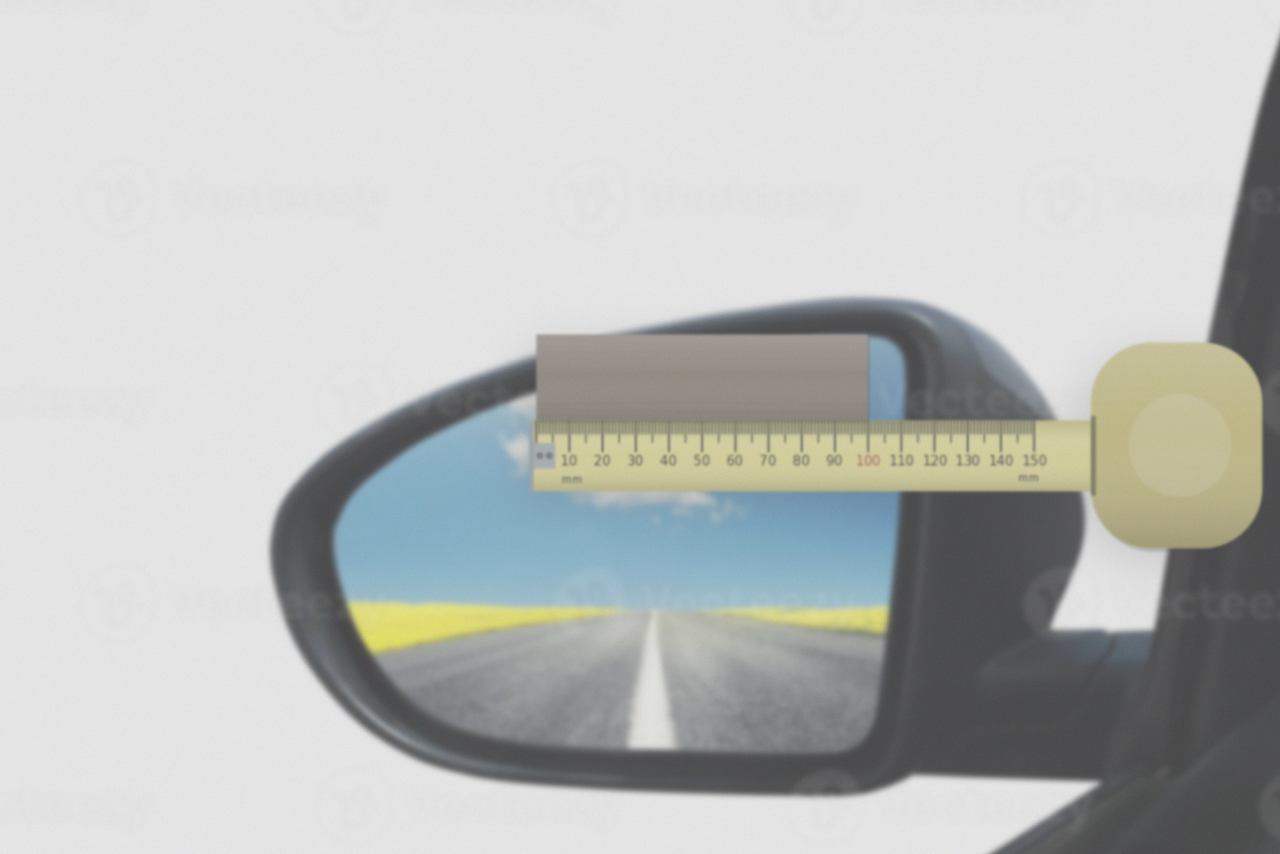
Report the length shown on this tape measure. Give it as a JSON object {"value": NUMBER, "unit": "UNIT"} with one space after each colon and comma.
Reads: {"value": 100, "unit": "mm"}
